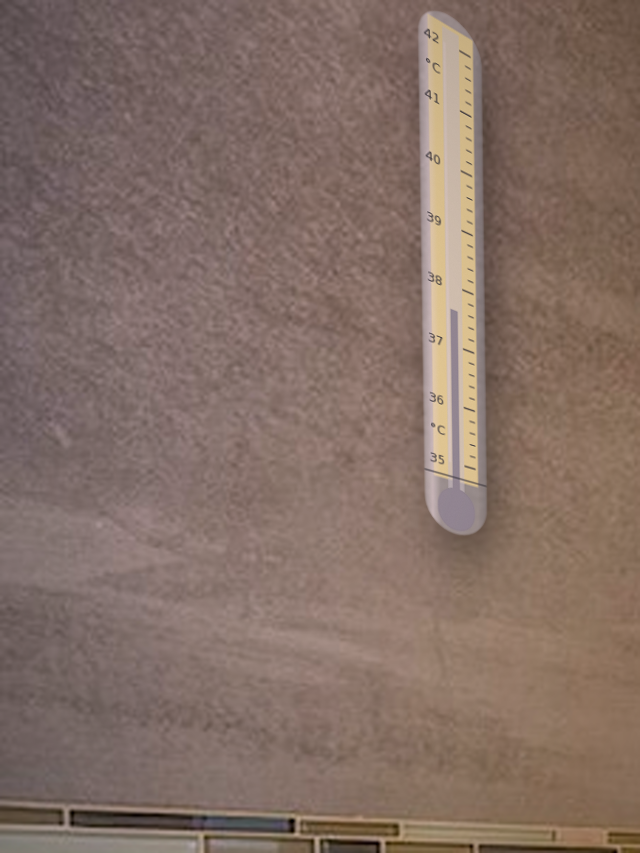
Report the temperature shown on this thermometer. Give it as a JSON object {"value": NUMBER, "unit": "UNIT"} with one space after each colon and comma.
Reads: {"value": 37.6, "unit": "°C"}
